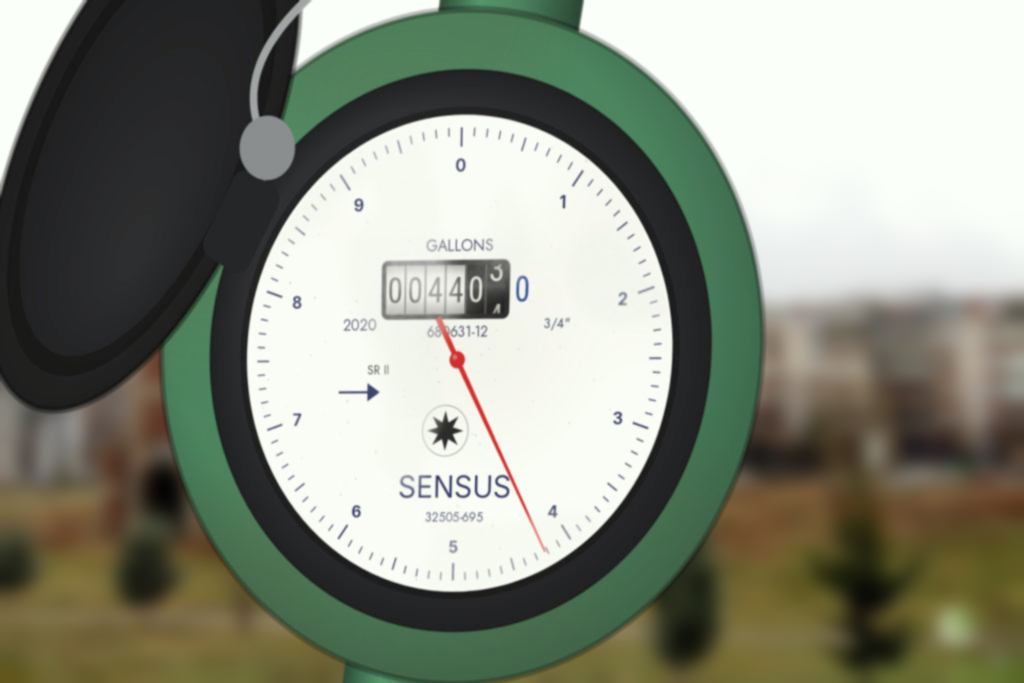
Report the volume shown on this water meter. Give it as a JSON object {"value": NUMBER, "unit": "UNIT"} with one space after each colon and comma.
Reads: {"value": 44034.2, "unit": "gal"}
